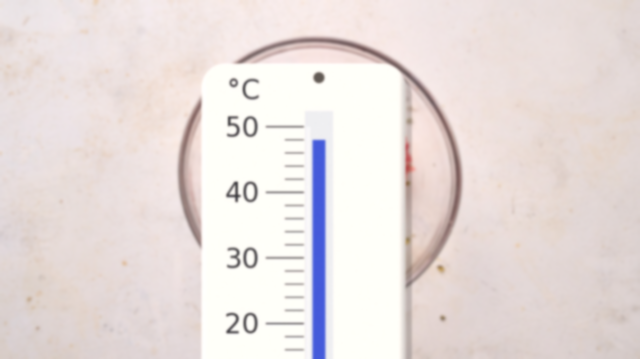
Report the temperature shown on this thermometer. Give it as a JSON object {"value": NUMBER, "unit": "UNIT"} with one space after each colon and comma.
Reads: {"value": 48, "unit": "°C"}
